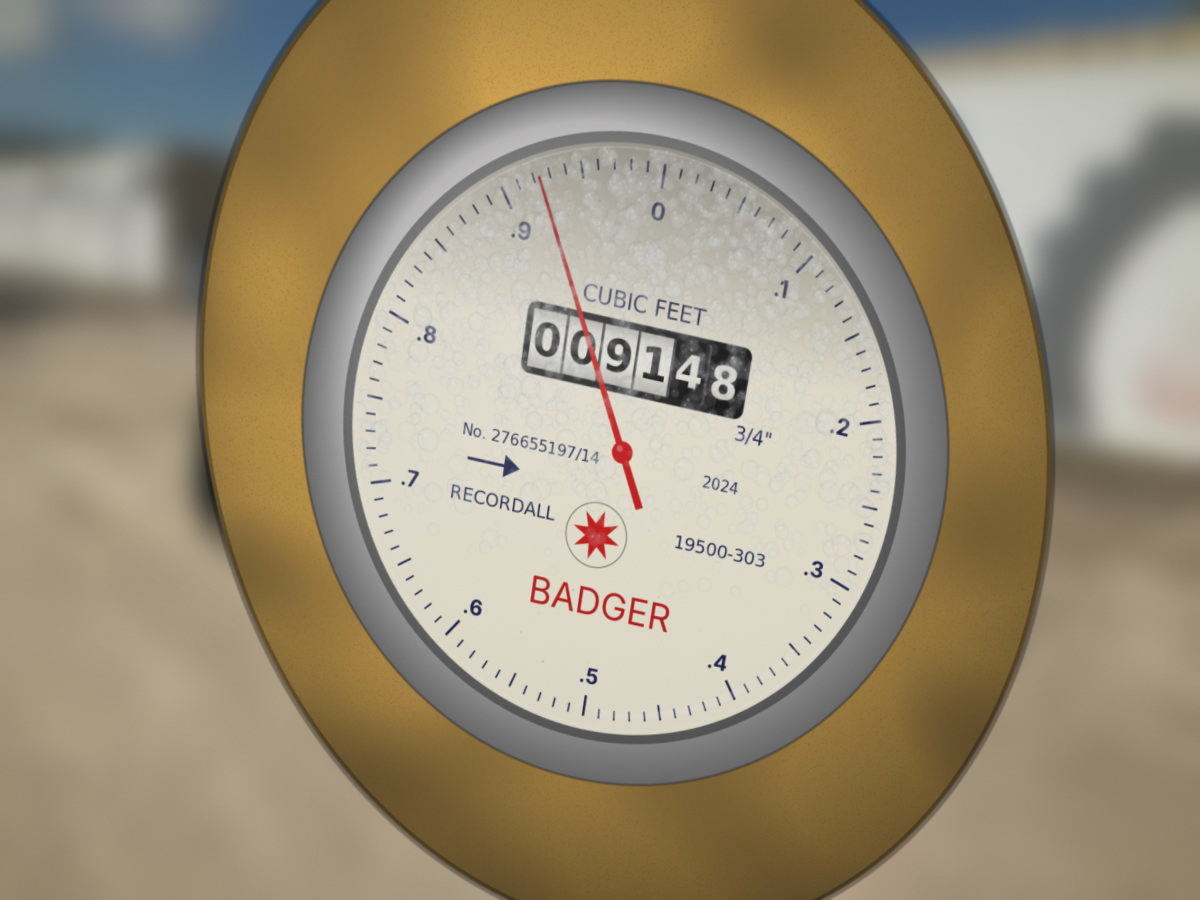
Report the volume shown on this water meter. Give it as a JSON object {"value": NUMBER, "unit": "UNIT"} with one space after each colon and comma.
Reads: {"value": 9147.92, "unit": "ft³"}
